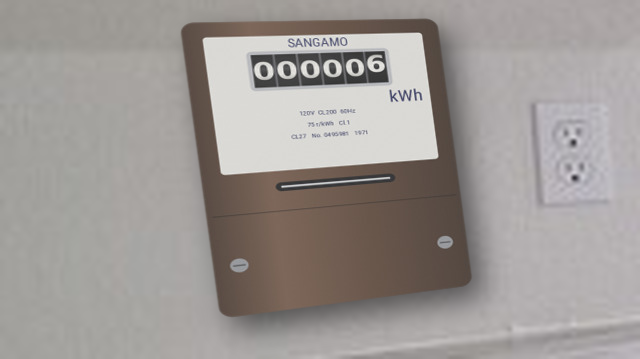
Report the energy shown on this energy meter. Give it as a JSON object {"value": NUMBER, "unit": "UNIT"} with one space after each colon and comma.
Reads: {"value": 6, "unit": "kWh"}
